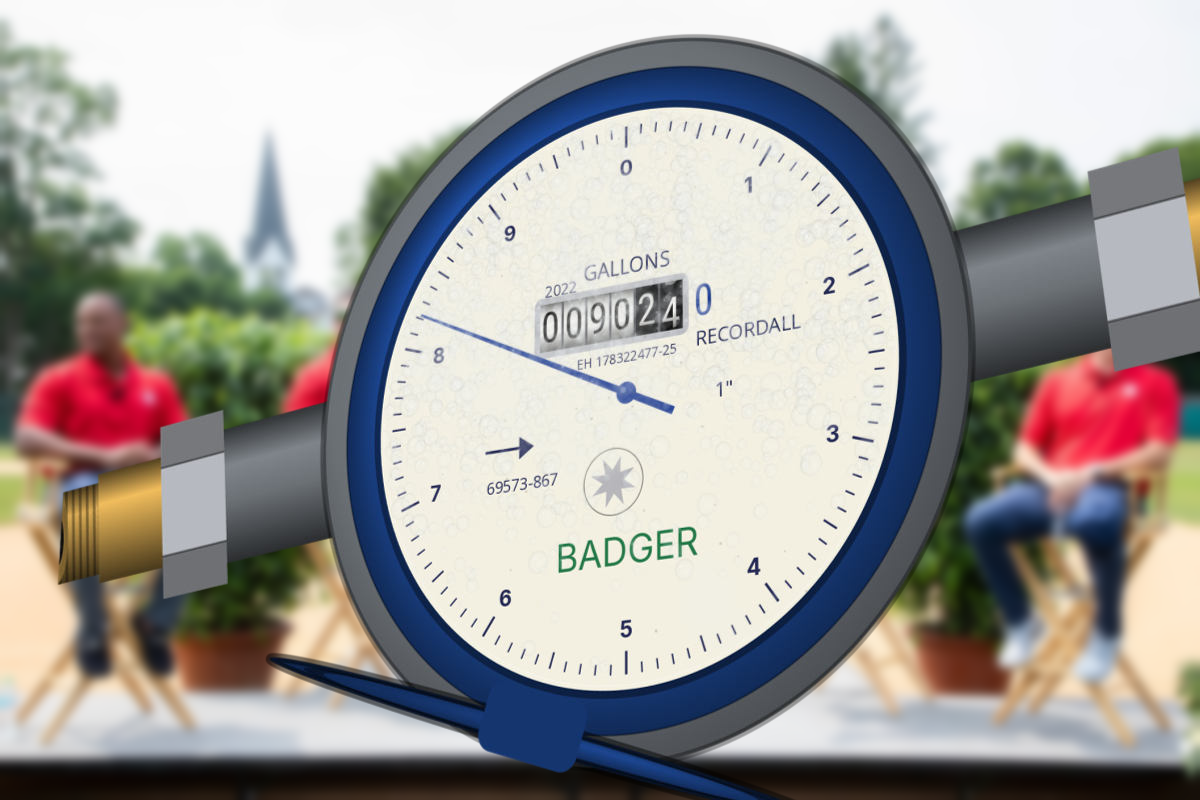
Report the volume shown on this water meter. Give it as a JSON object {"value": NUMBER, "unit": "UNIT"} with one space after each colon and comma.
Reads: {"value": 90238.2, "unit": "gal"}
